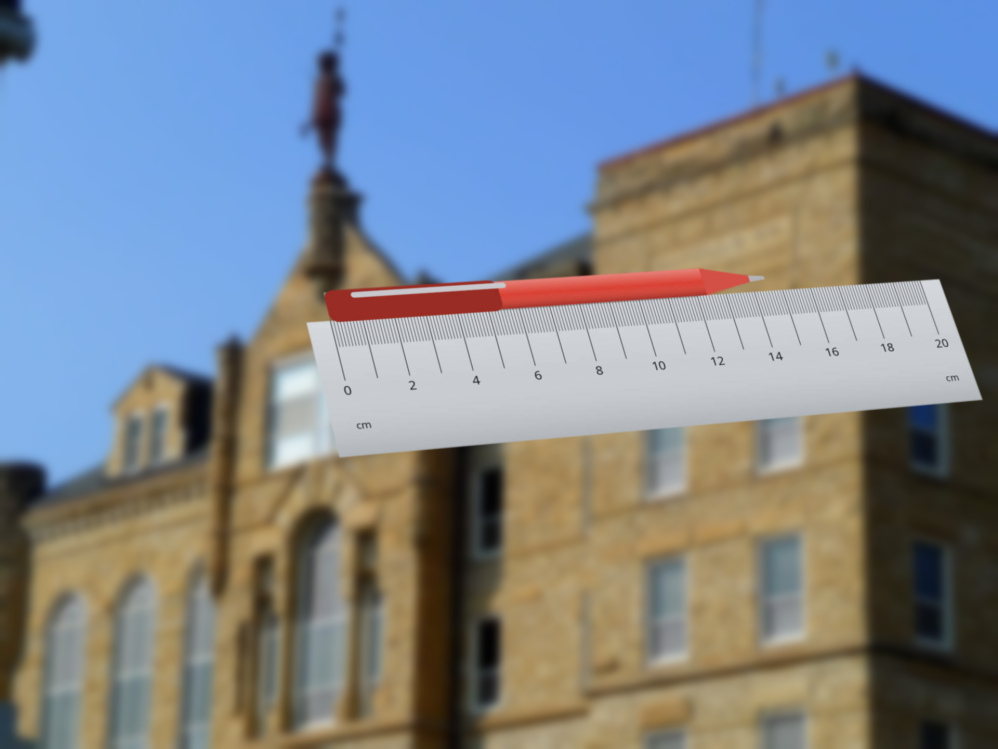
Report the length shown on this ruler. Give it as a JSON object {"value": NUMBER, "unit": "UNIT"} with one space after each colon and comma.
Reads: {"value": 14.5, "unit": "cm"}
